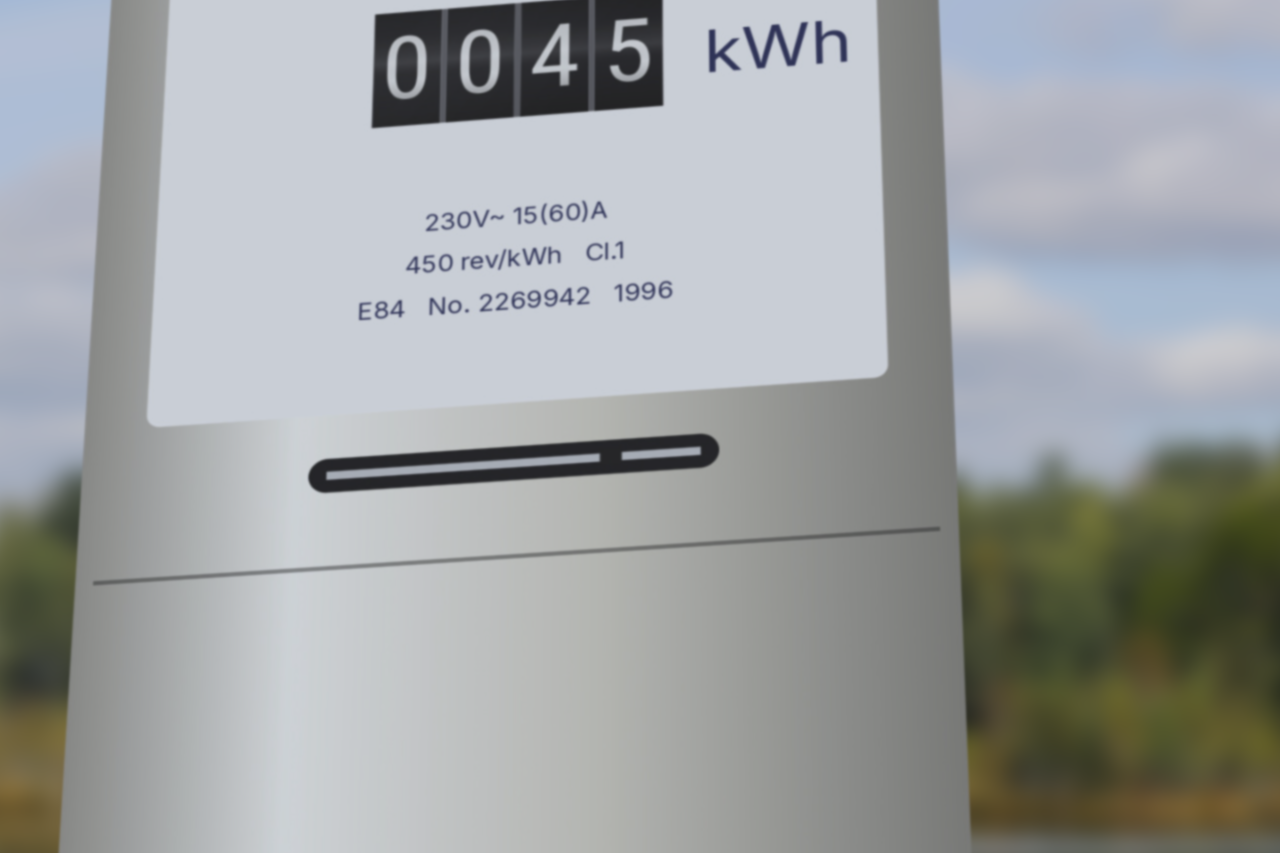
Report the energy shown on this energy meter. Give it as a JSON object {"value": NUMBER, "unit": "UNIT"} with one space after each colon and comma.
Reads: {"value": 45, "unit": "kWh"}
